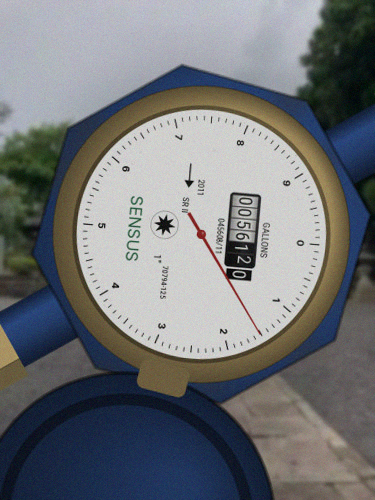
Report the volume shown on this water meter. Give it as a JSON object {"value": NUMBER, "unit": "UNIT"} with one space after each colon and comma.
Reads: {"value": 56121.5, "unit": "gal"}
